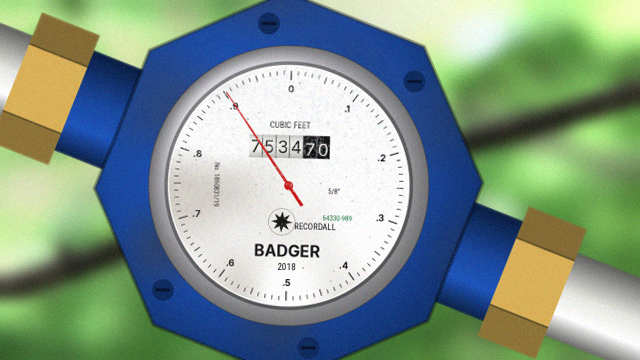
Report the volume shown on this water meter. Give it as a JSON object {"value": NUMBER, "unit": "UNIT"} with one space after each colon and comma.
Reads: {"value": 753469.90, "unit": "ft³"}
